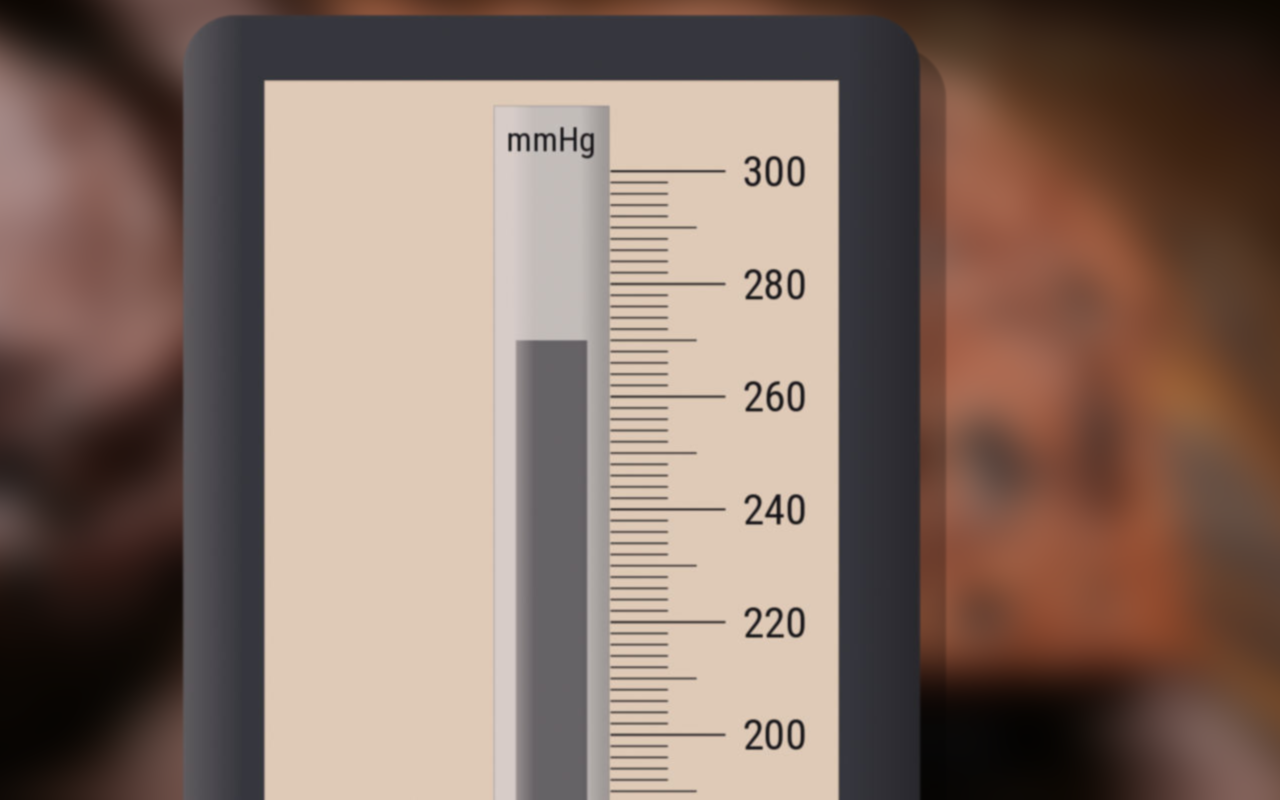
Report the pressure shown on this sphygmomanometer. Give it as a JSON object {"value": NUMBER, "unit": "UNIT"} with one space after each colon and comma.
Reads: {"value": 270, "unit": "mmHg"}
